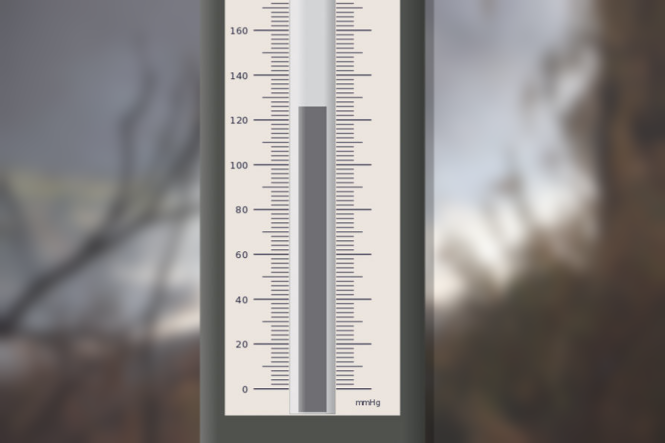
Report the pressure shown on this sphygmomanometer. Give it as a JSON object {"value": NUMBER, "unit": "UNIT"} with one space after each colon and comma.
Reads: {"value": 126, "unit": "mmHg"}
